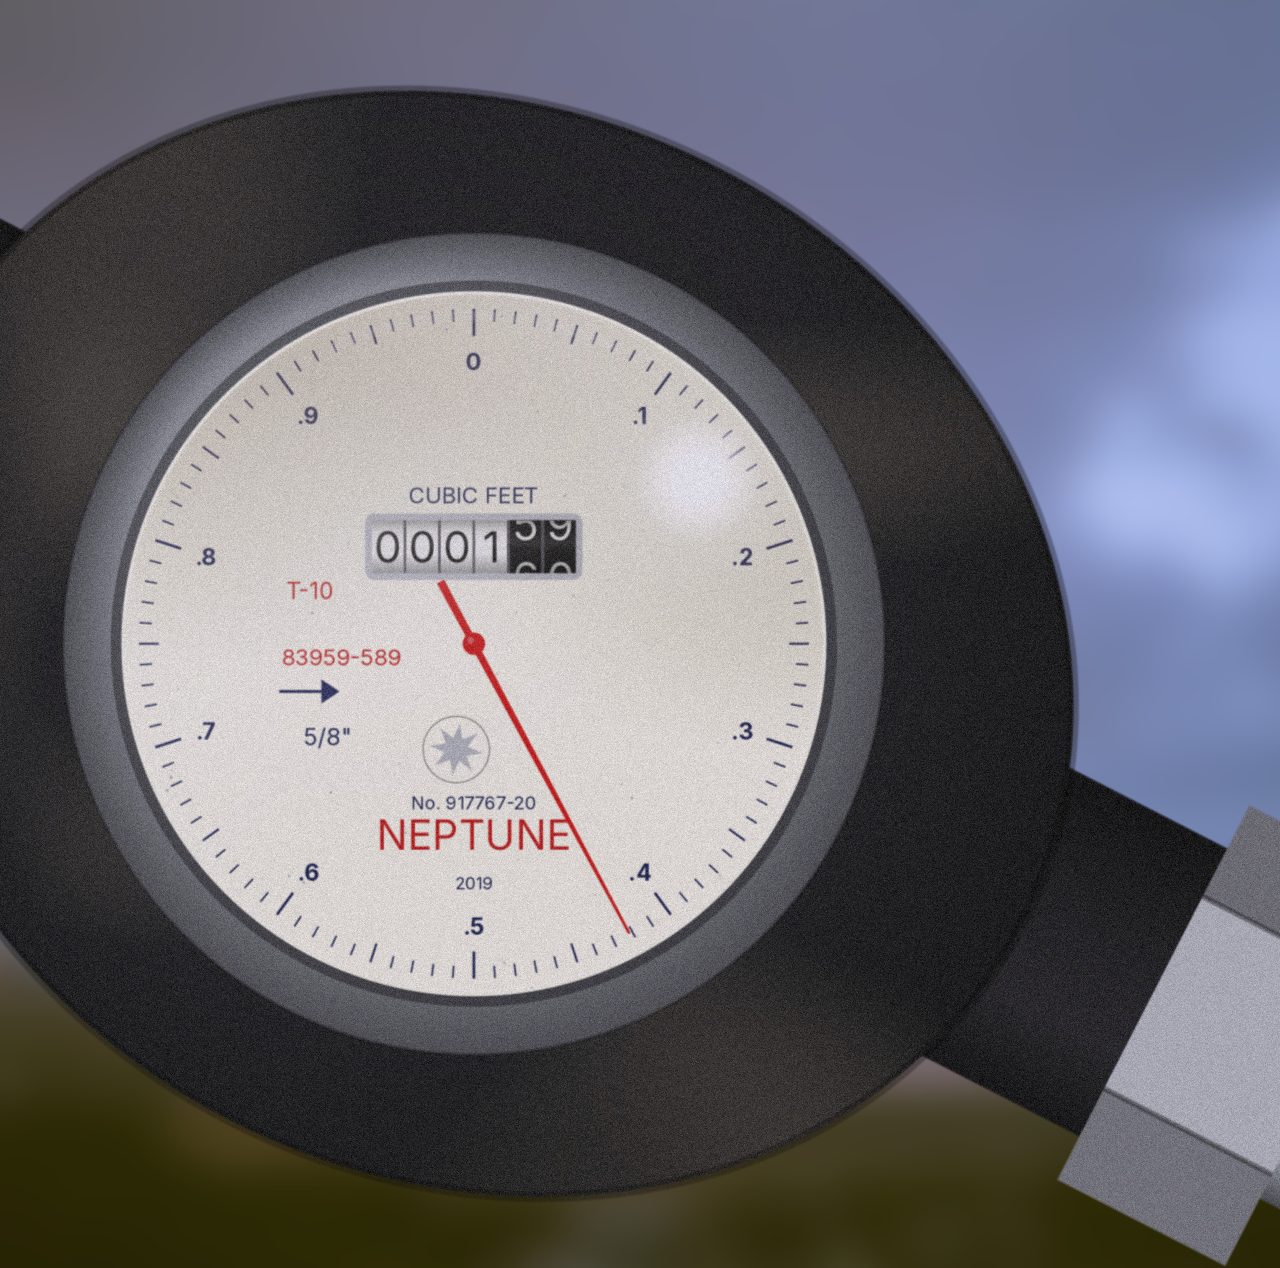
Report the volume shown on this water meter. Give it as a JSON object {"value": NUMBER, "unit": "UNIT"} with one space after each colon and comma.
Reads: {"value": 159.42, "unit": "ft³"}
